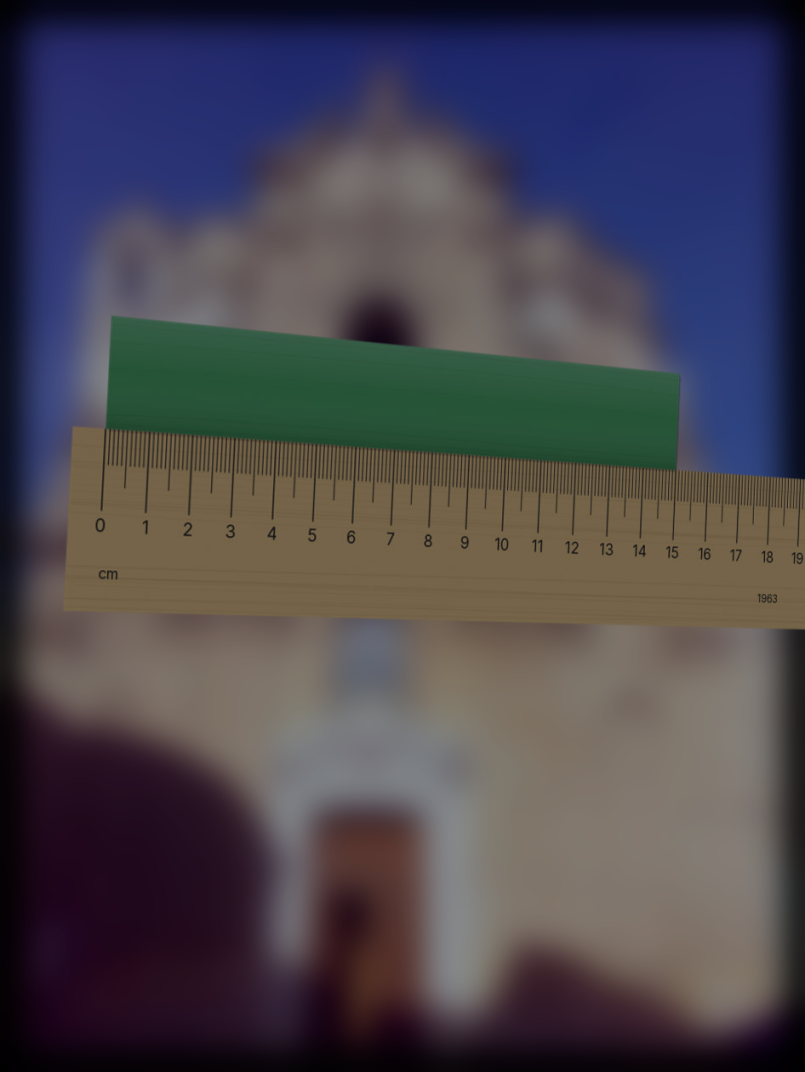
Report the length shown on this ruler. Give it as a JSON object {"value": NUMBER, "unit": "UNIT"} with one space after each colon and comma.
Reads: {"value": 15, "unit": "cm"}
